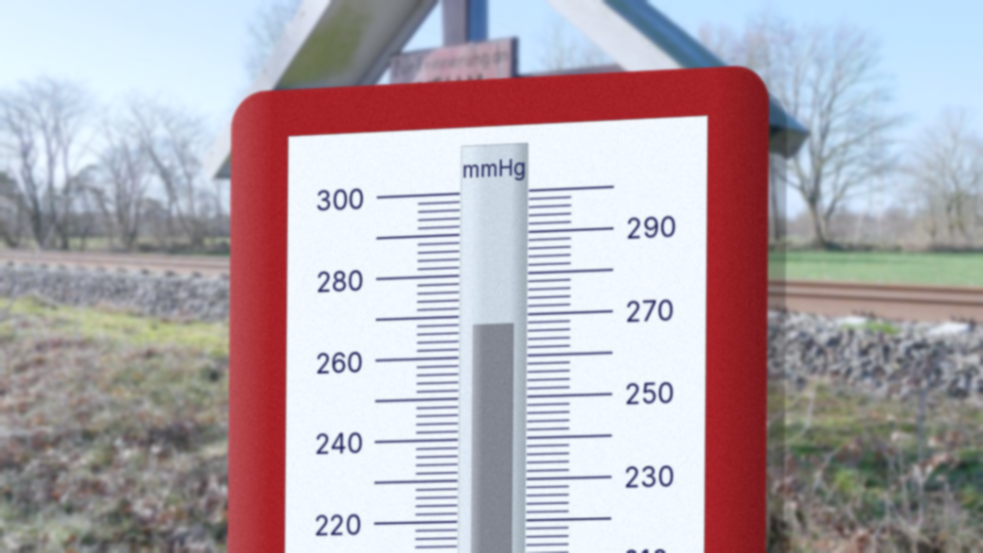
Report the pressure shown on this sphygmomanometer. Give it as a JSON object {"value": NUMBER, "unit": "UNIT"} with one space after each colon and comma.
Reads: {"value": 268, "unit": "mmHg"}
